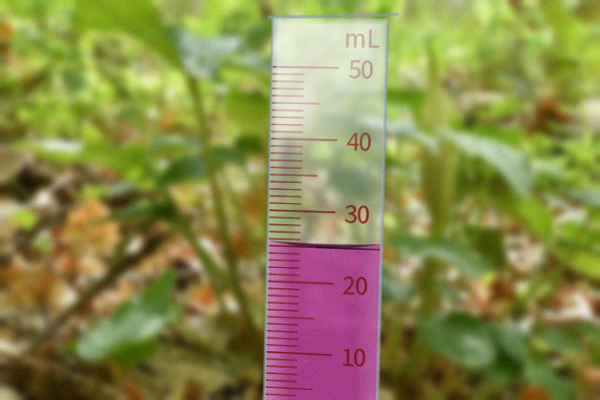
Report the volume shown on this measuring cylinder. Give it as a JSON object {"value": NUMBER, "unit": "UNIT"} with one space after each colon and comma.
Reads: {"value": 25, "unit": "mL"}
